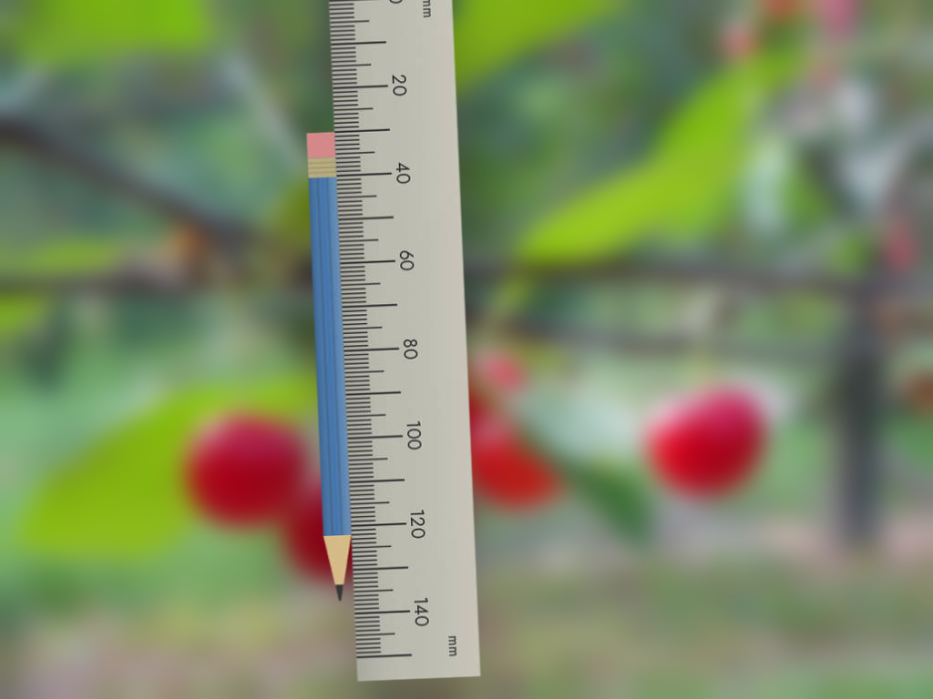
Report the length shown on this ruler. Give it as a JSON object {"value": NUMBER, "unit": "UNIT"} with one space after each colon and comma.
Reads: {"value": 107, "unit": "mm"}
